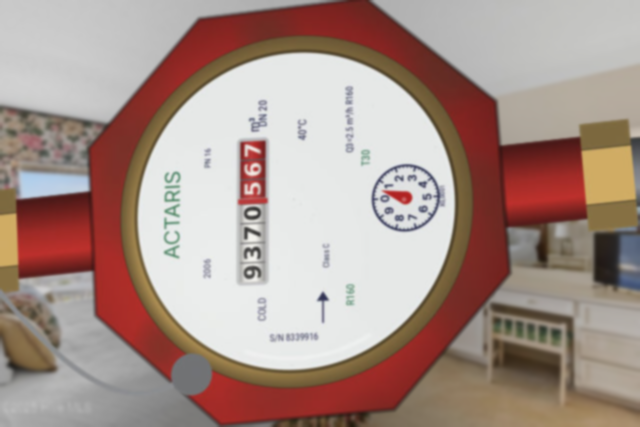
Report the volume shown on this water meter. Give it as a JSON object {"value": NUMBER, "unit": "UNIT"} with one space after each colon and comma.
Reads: {"value": 9370.5670, "unit": "m³"}
